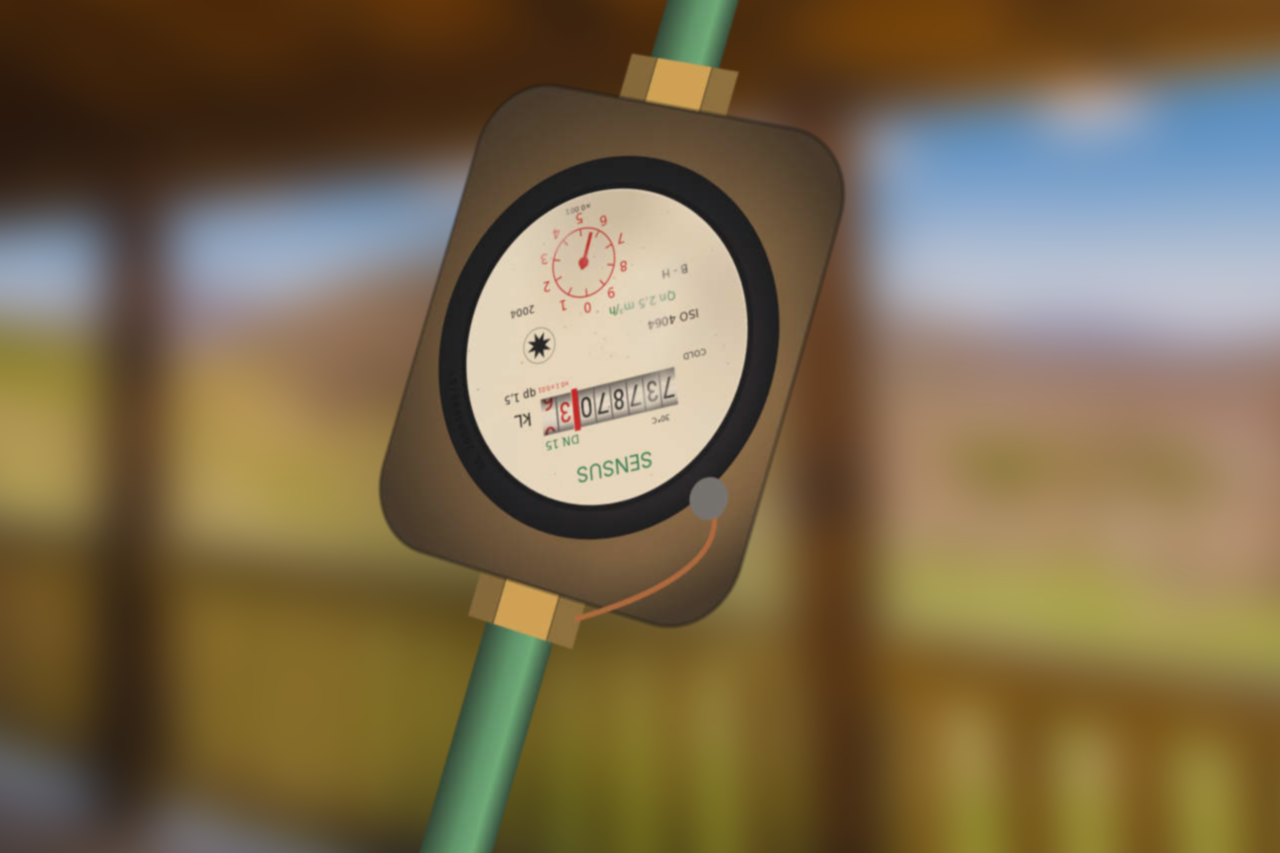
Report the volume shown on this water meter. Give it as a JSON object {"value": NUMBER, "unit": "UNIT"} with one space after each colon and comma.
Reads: {"value": 737870.355, "unit": "kL"}
